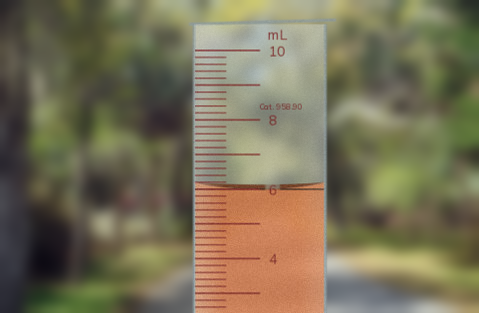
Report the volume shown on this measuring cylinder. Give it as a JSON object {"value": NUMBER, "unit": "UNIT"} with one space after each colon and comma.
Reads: {"value": 6, "unit": "mL"}
